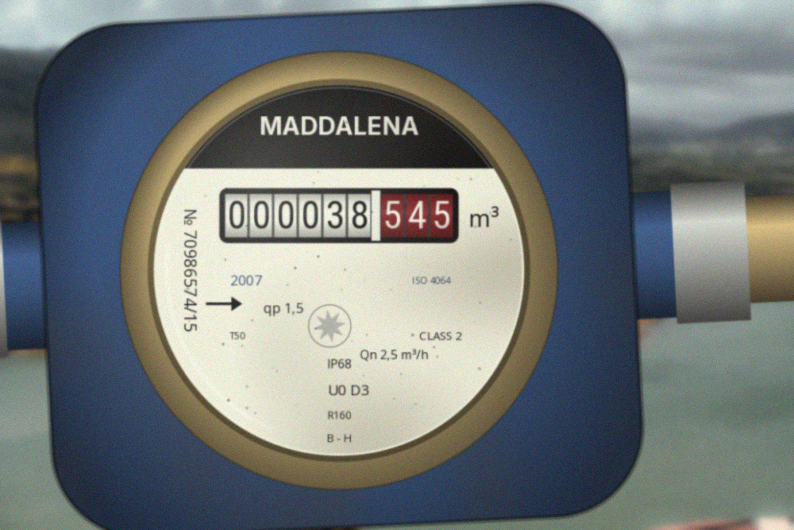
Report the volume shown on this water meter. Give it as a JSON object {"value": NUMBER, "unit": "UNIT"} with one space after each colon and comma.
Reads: {"value": 38.545, "unit": "m³"}
